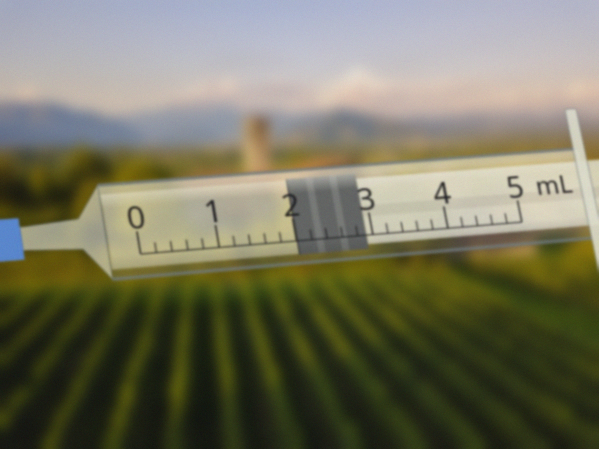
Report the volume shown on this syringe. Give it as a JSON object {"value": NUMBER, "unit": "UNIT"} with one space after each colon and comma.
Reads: {"value": 2, "unit": "mL"}
